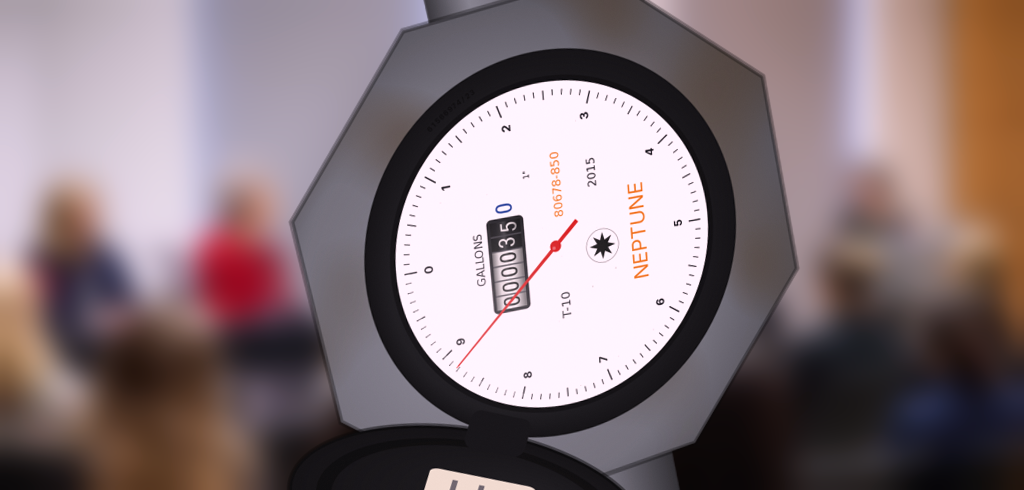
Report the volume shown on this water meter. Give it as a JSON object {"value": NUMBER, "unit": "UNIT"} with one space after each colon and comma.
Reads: {"value": 348.8, "unit": "gal"}
